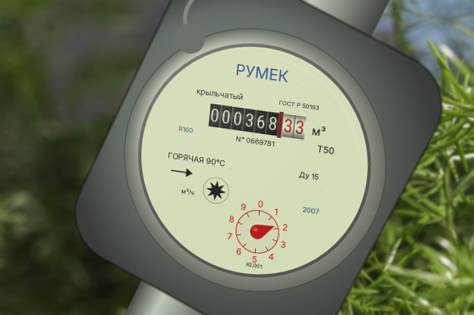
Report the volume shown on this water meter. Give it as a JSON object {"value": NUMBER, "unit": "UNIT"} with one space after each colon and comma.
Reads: {"value": 368.331, "unit": "m³"}
